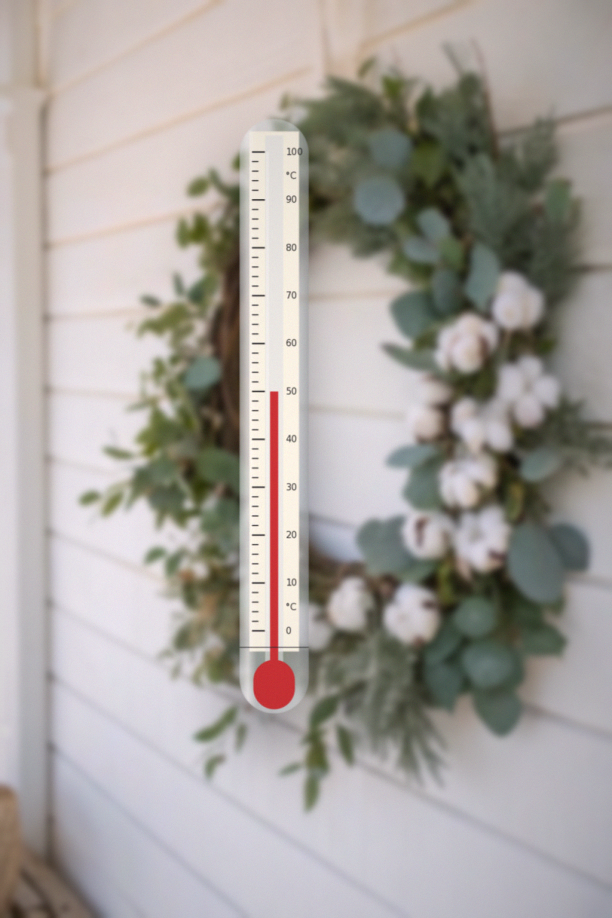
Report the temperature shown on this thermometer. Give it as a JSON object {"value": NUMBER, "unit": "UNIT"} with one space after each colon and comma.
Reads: {"value": 50, "unit": "°C"}
